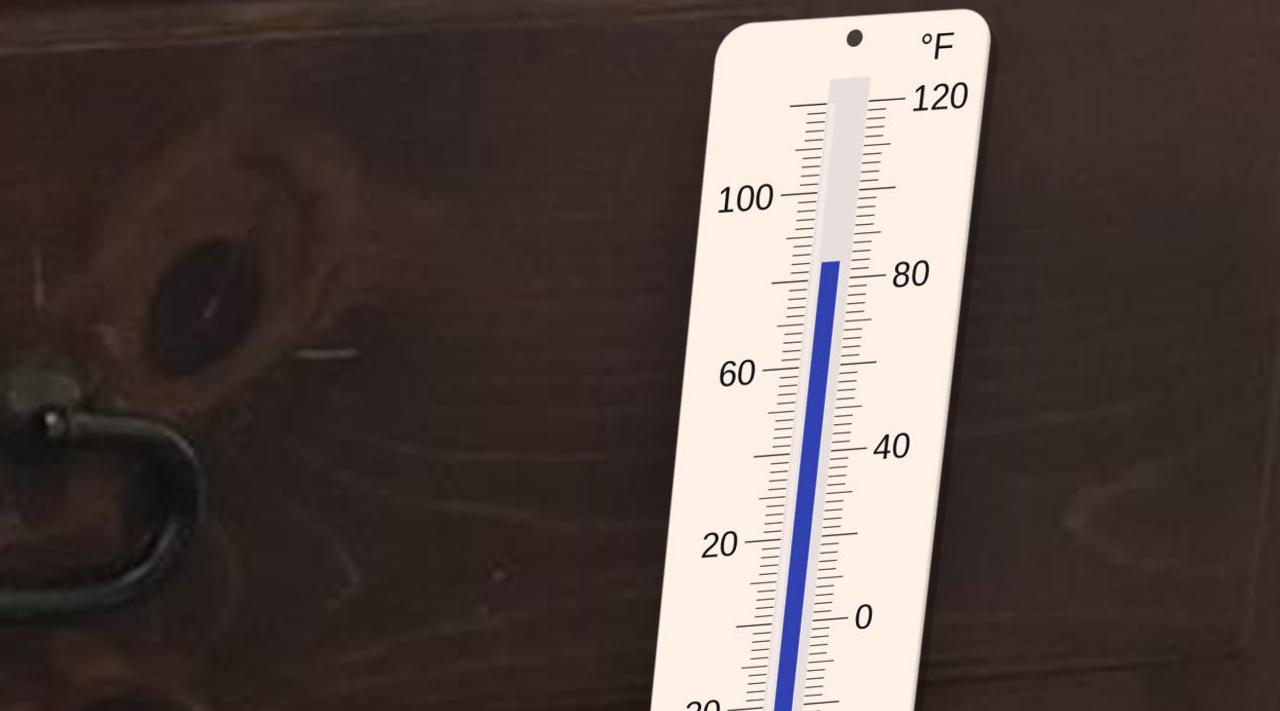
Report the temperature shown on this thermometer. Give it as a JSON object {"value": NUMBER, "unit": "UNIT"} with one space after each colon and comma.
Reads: {"value": 84, "unit": "°F"}
